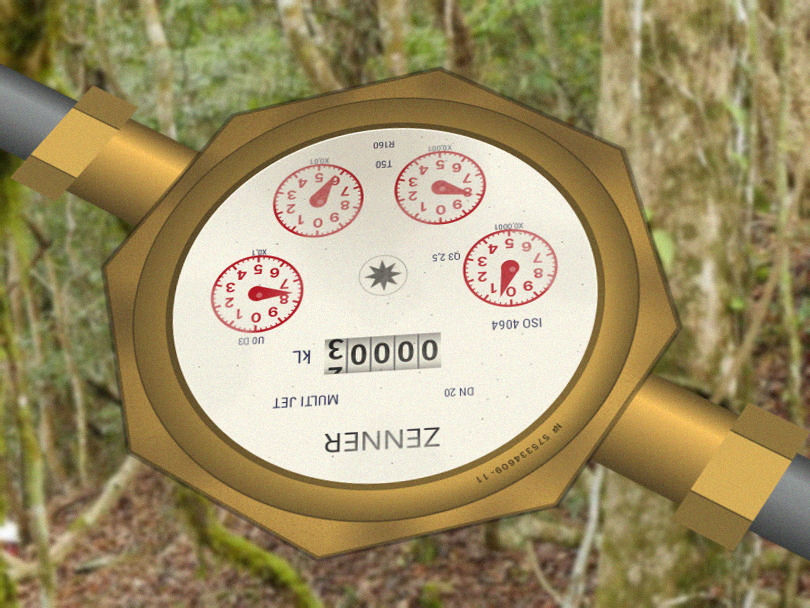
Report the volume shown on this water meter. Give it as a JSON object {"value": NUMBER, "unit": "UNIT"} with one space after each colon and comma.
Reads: {"value": 2.7580, "unit": "kL"}
